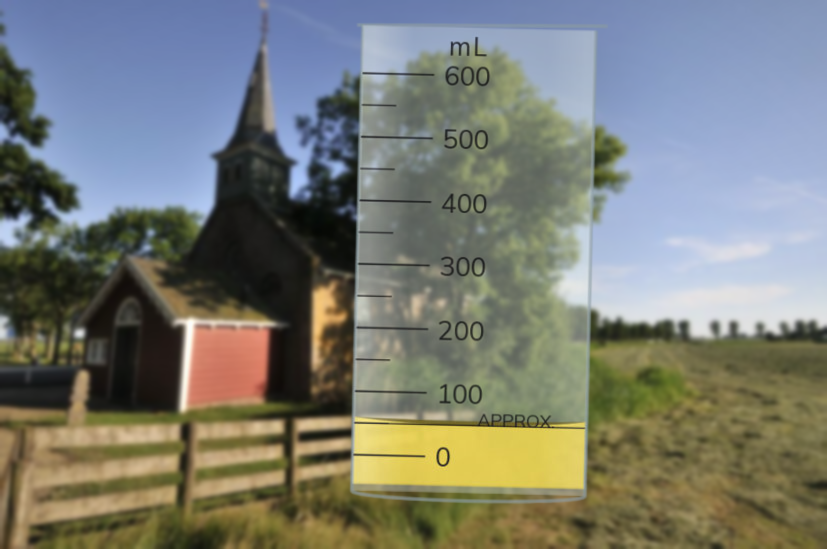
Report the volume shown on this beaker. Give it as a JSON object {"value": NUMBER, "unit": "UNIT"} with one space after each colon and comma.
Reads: {"value": 50, "unit": "mL"}
